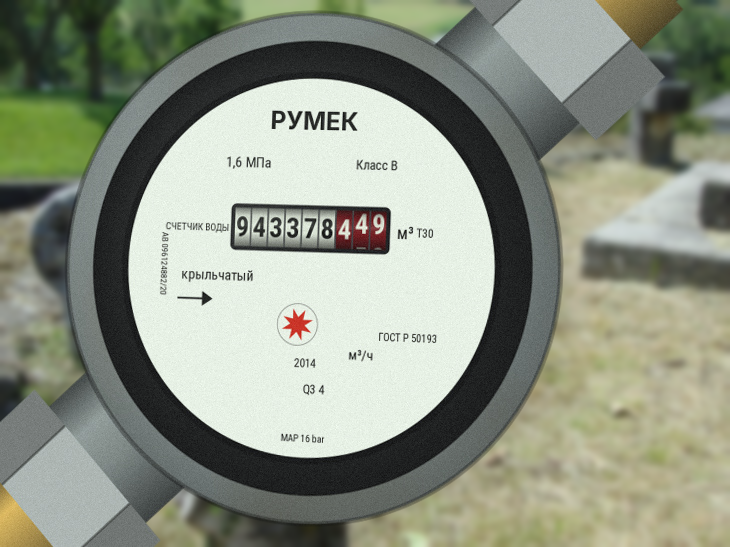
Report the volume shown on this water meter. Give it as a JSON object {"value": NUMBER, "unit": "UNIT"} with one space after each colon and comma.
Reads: {"value": 943378.449, "unit": "m³"}
